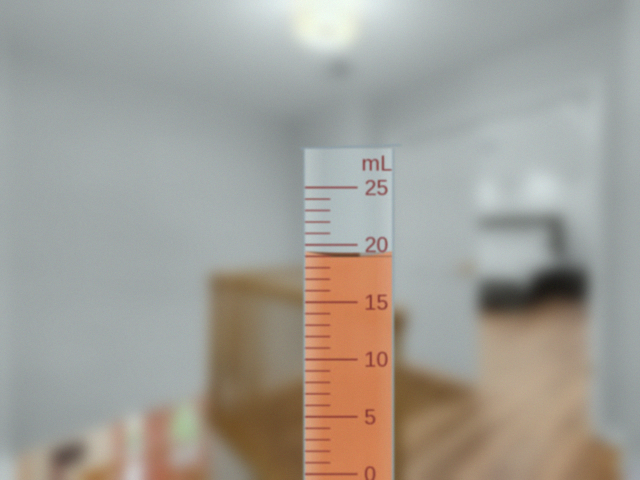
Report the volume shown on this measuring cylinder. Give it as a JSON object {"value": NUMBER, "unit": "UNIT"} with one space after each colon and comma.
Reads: {"value": 19, "unit": "mL"}
